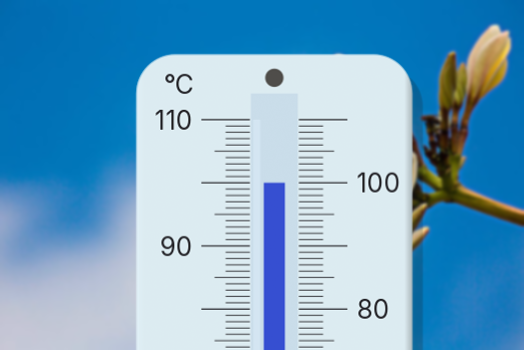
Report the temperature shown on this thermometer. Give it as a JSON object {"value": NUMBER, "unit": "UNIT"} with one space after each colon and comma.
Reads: {"value": 100, "unit": "°C"}
